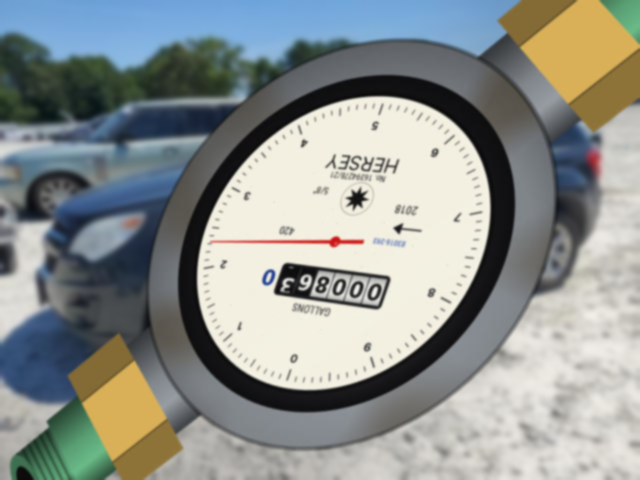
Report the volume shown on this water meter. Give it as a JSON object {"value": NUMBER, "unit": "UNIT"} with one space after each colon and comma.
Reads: {"value": 8632.3, "unit": "gal"}
